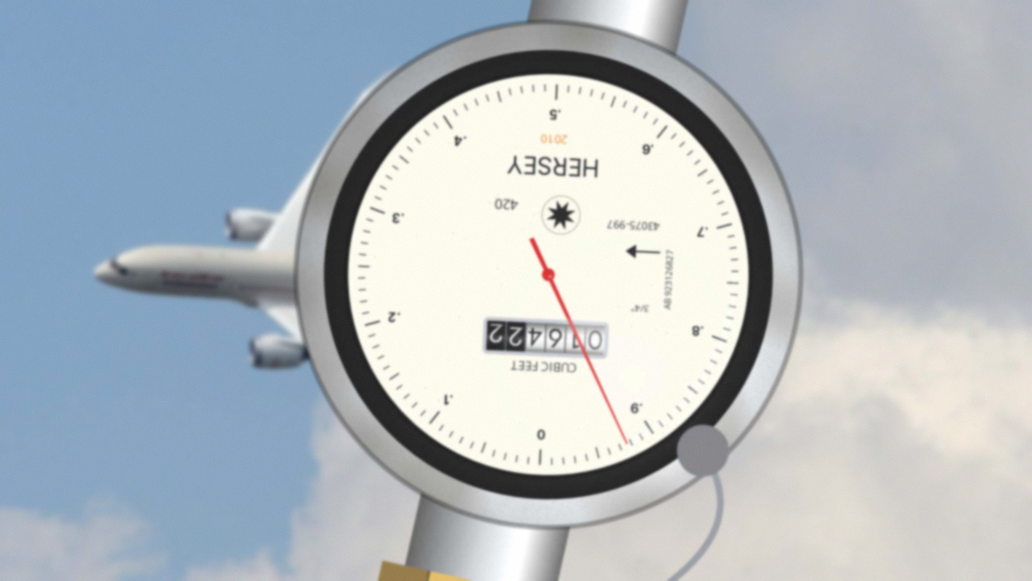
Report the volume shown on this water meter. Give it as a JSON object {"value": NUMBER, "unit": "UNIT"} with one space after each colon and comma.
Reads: {"value": 16421.92, "unit": "ft³"}
